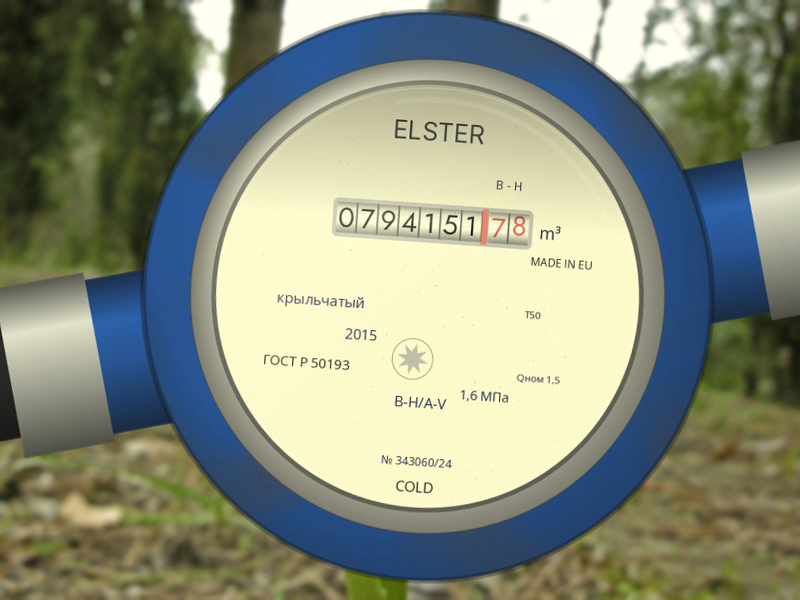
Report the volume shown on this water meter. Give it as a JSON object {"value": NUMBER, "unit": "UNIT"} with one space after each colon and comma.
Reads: {"value": 794151.78, "unit": "m³"}
